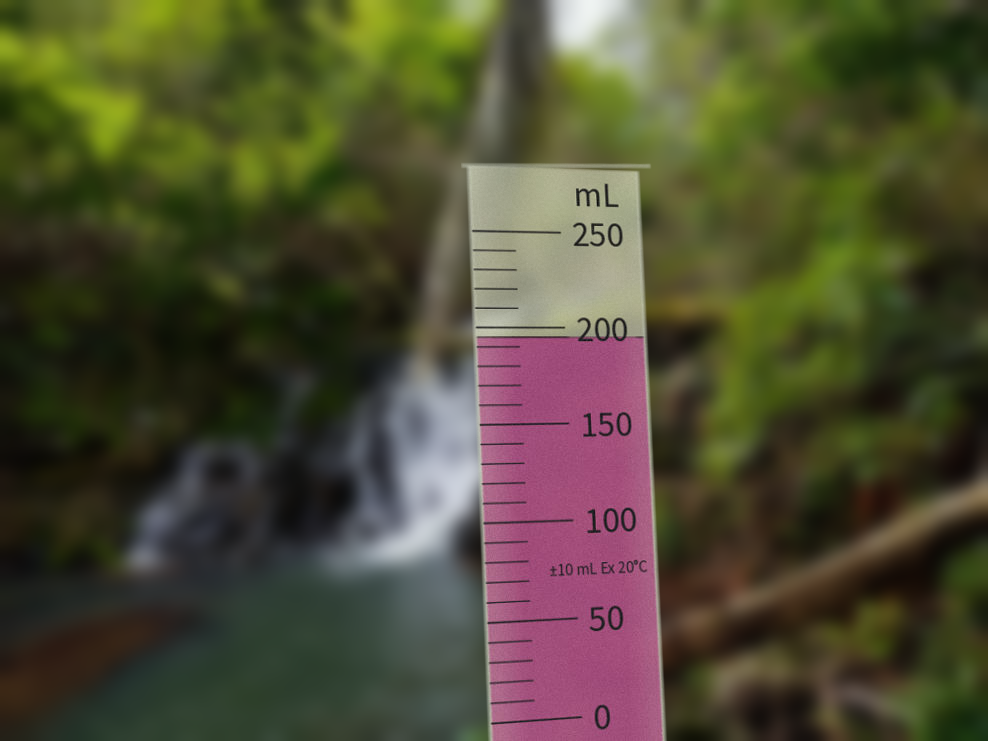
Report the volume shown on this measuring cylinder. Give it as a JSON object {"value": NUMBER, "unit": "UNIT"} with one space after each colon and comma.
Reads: {"value": 195, "unit": "mL"}
